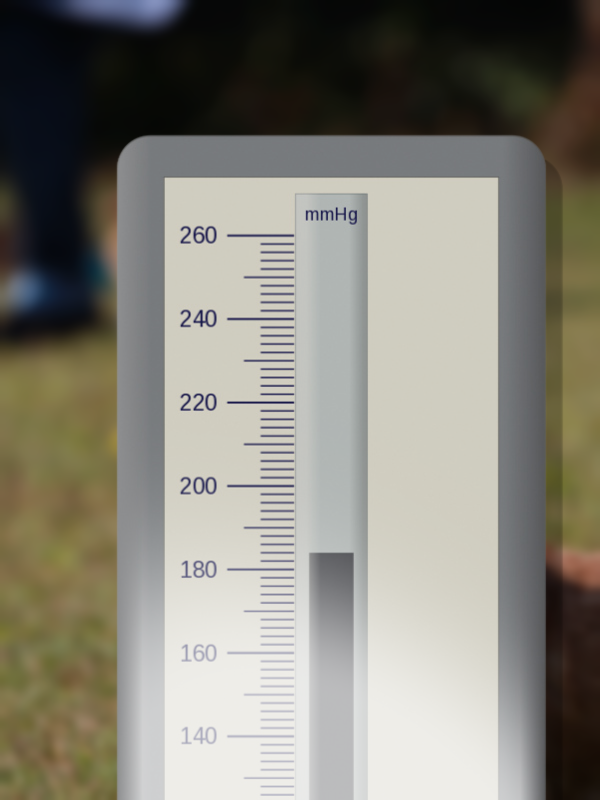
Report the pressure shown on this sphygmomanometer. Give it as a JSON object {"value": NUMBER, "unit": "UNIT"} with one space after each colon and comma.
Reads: {"value": 184, "unit": "mmHg"}
